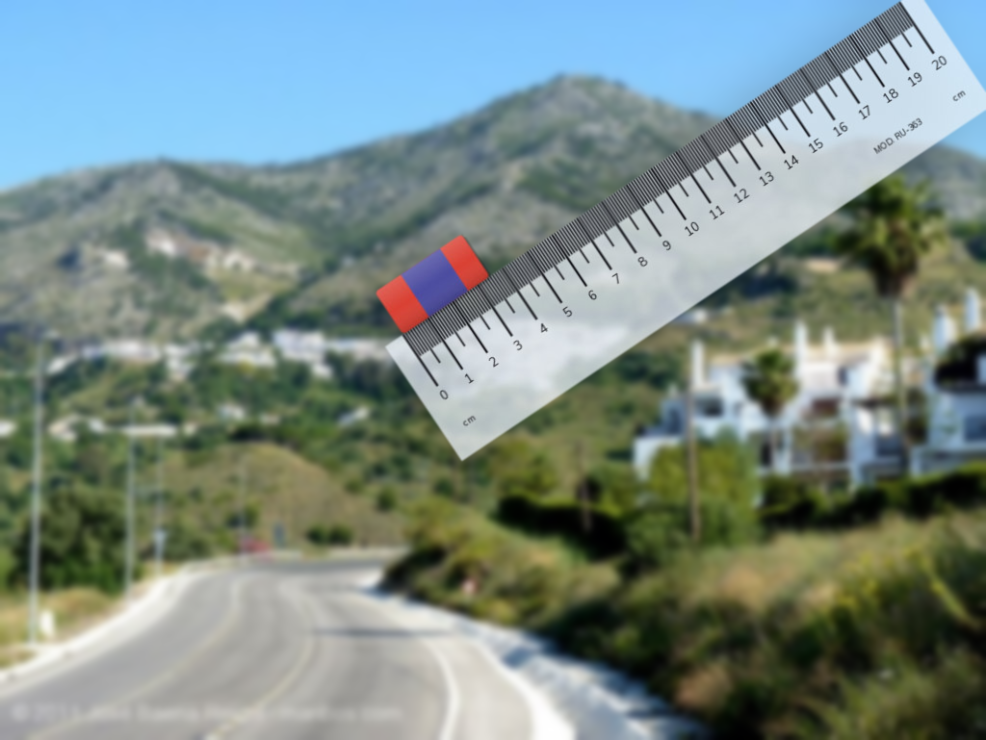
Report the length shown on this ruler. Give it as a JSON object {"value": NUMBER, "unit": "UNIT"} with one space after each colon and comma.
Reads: {"value": 3.5, "unit": "cm"}
